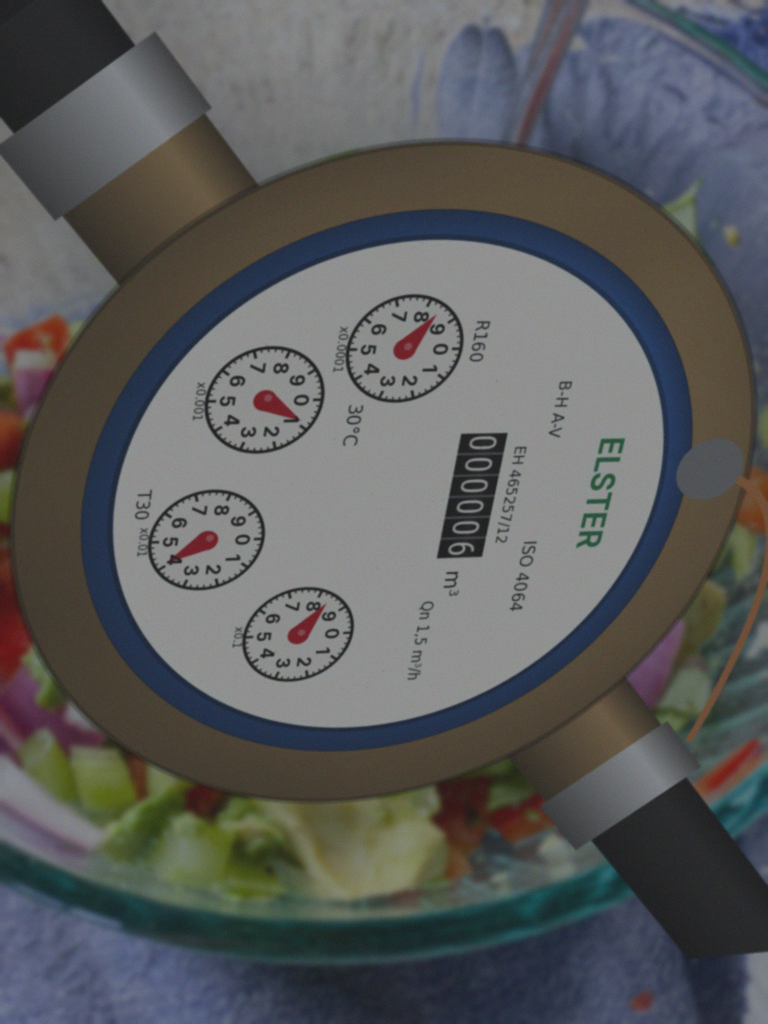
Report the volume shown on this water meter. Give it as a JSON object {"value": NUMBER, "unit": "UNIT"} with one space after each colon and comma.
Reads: {"value": 6.8408, "unit": "m³"}
